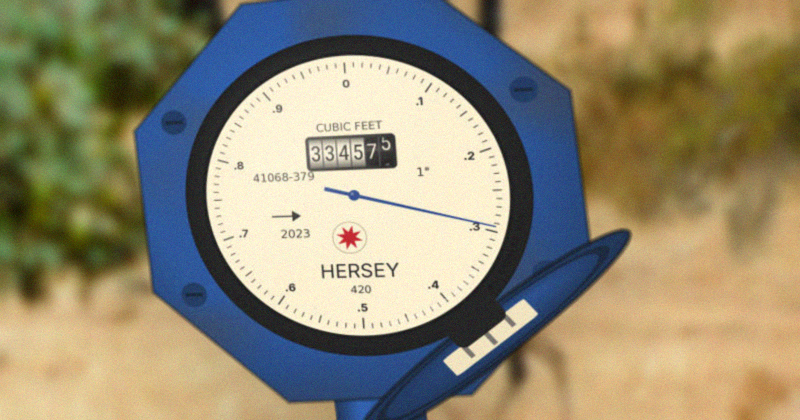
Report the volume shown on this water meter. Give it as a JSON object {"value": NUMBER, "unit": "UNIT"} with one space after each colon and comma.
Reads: {"value": 334575.29, "unit": "ft³"}
